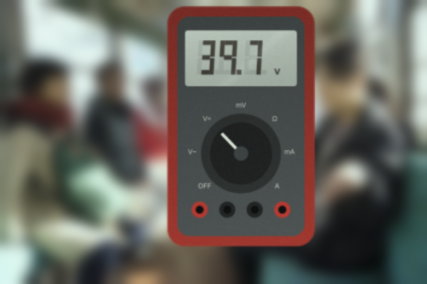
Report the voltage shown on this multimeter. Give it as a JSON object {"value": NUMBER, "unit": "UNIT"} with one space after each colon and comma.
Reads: {"value": 39.7, "unit": "V"}
